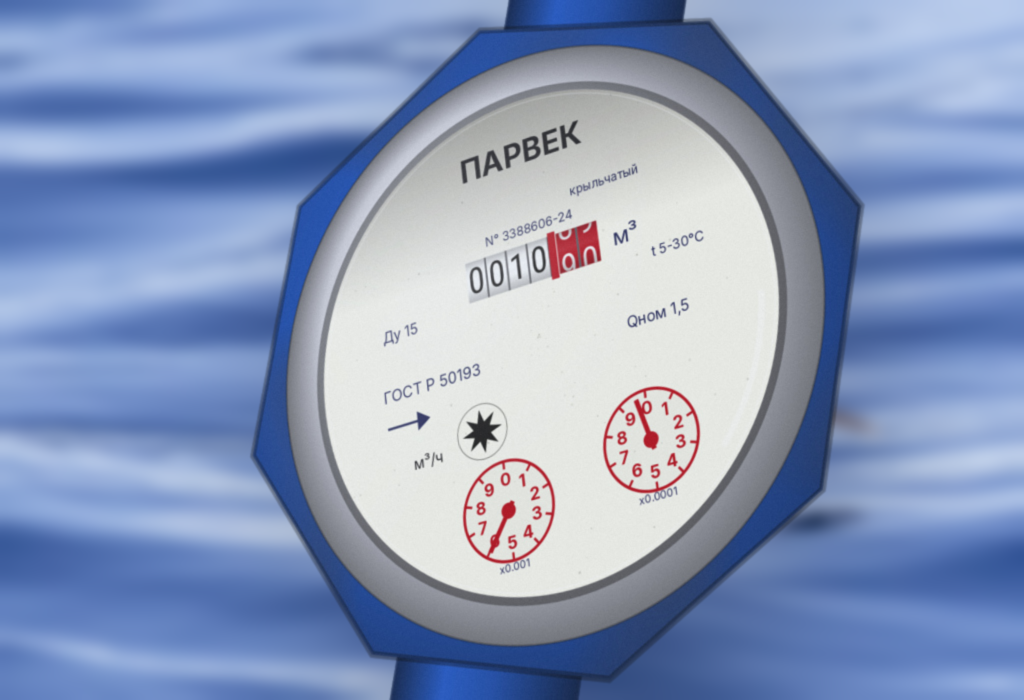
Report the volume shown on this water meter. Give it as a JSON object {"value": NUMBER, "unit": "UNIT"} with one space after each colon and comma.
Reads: {"value": 10.8959, "unit": "m³"}
